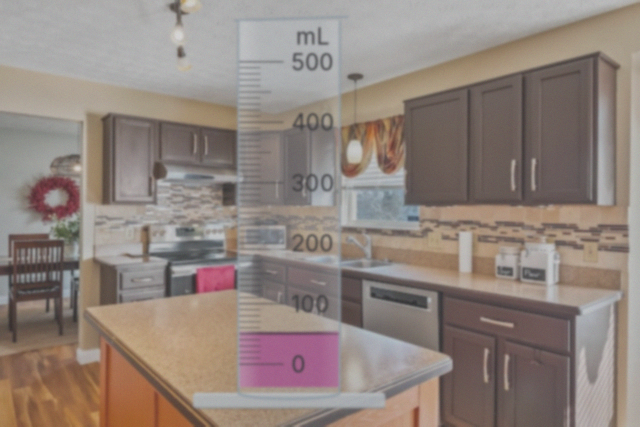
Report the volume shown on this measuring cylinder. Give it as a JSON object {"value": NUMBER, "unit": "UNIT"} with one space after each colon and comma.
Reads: {"value": 50, "unit": "mL"}
